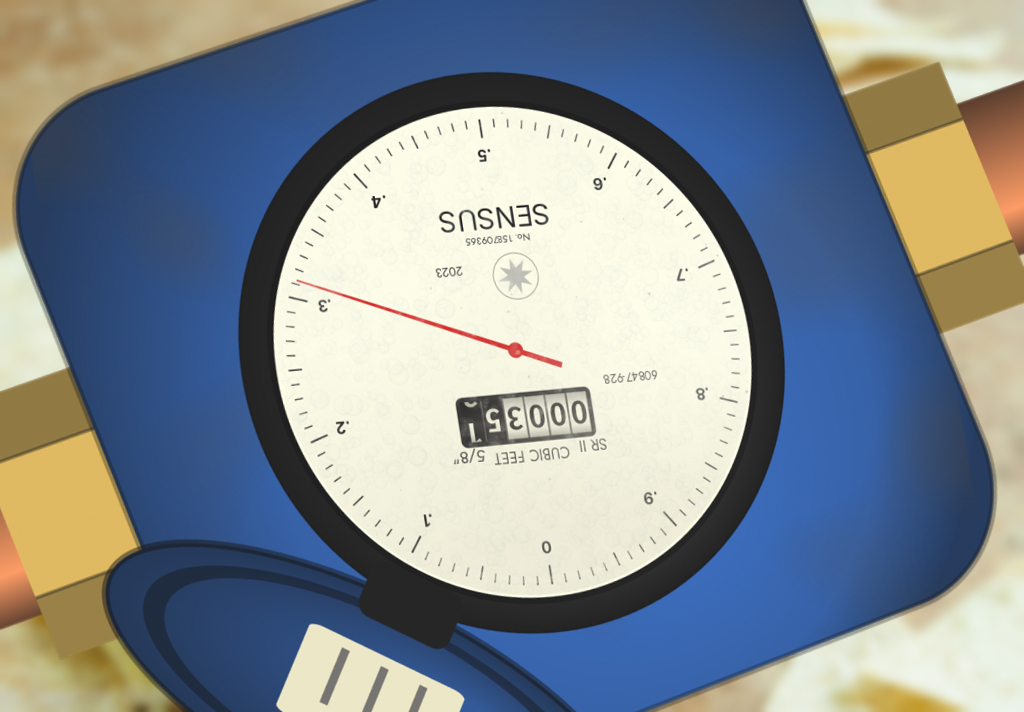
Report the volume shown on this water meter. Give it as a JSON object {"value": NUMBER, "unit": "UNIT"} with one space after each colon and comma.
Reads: {"value": 351.31, "unit": "ft³"}
